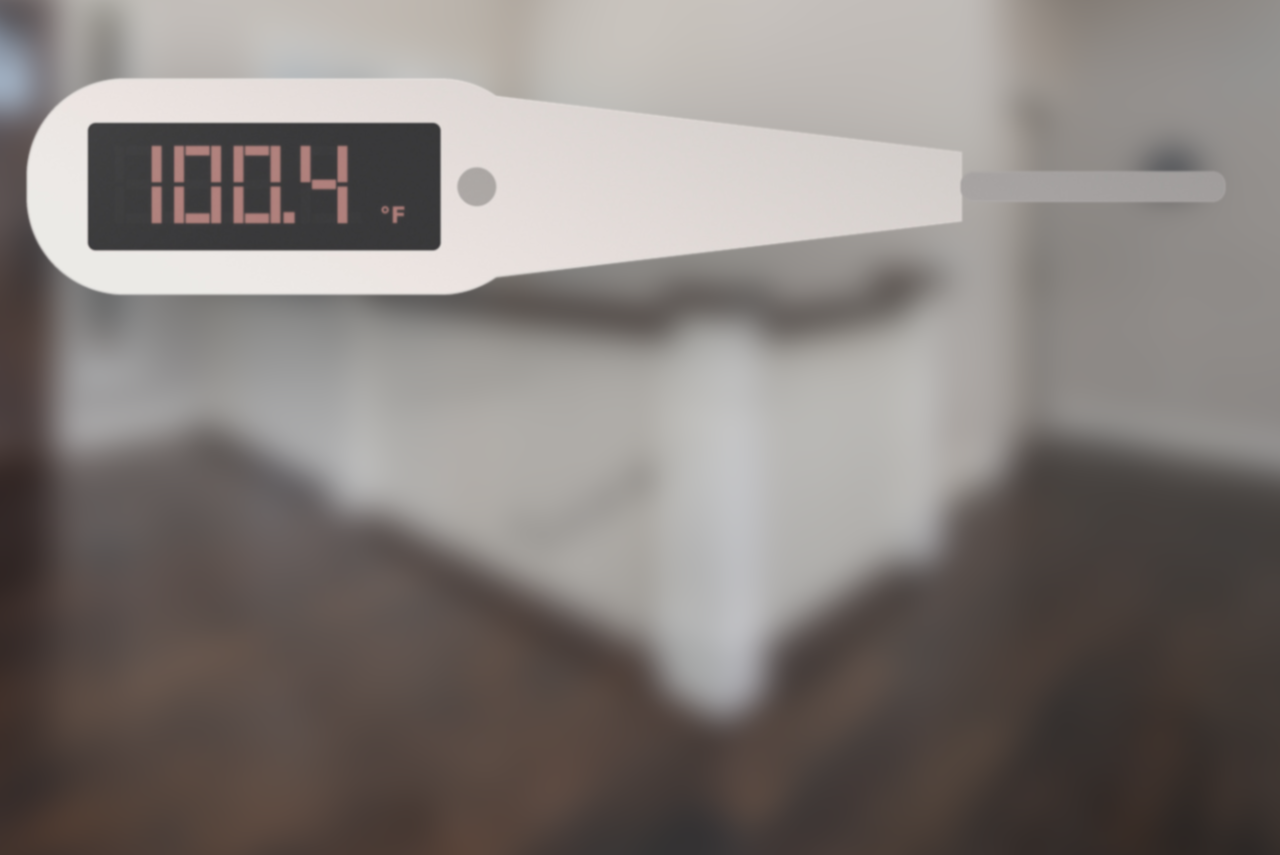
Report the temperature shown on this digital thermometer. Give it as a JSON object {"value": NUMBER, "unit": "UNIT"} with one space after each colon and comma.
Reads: {"value": 100.4, "unit": "°F"}
